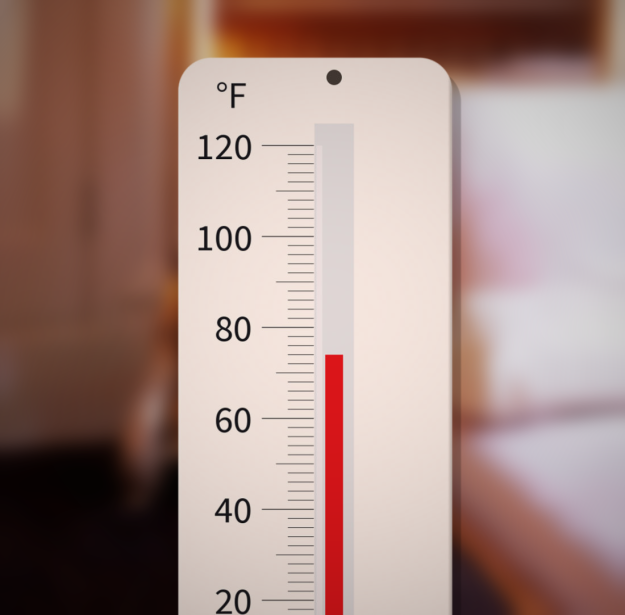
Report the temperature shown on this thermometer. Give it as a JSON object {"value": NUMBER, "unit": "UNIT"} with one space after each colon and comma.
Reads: {"value": 74, "unit": "°F"}
